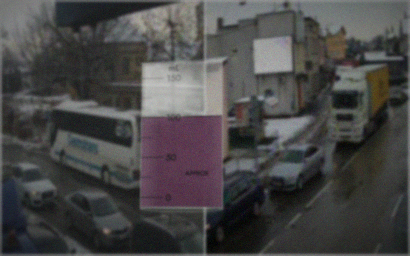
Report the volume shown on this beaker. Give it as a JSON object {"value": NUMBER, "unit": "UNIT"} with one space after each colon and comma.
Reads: {"value": 100, "unit": "mL"}
